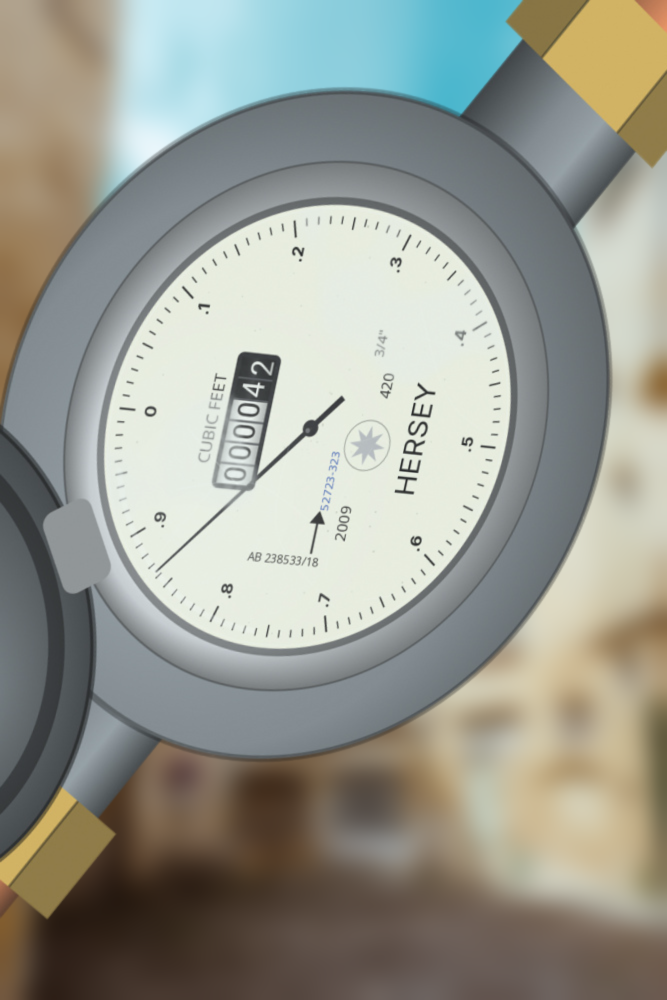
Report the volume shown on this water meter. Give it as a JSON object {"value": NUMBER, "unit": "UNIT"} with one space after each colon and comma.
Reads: {"value": 41.86, "unit": "ft³"}
